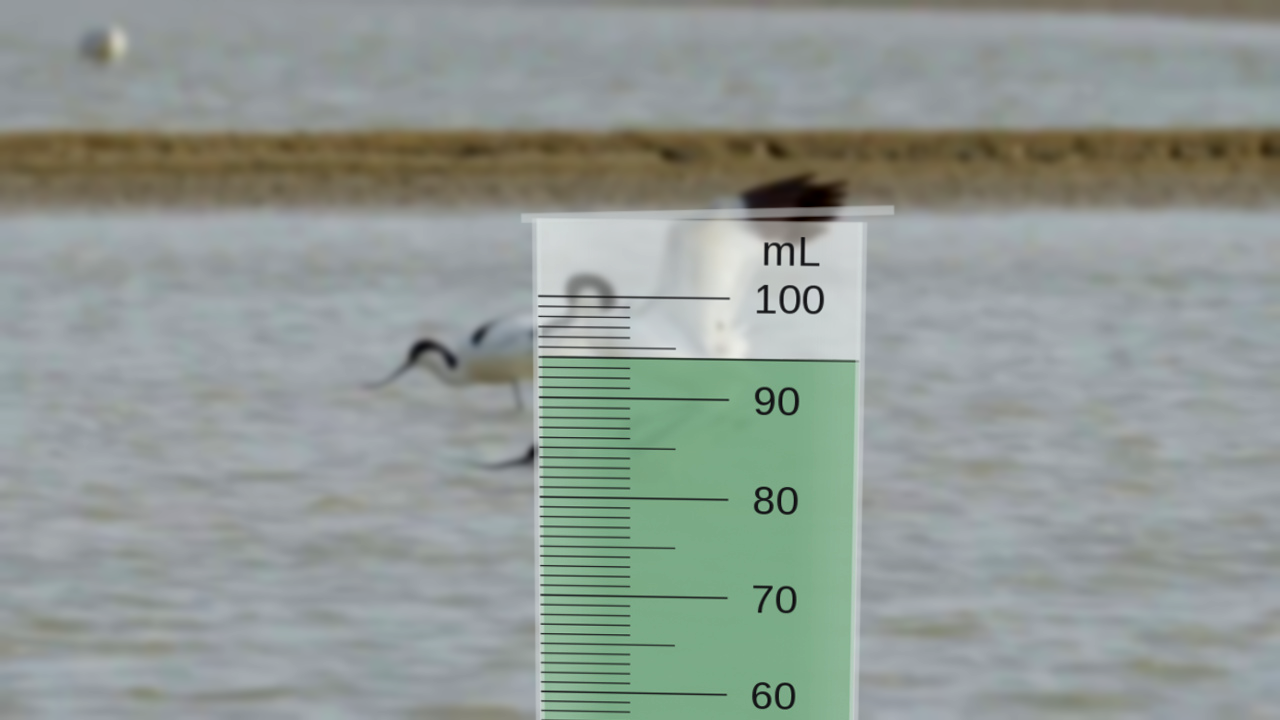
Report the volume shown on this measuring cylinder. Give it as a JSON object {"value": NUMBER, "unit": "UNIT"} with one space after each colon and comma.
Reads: {"value": 94, "unit": "mL"}
